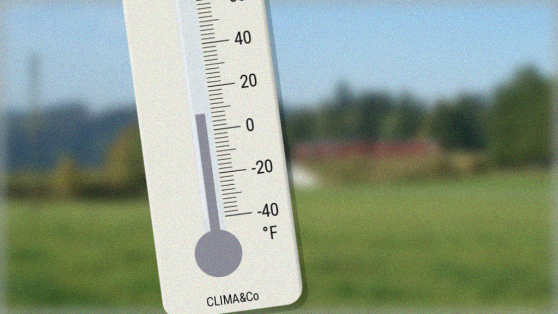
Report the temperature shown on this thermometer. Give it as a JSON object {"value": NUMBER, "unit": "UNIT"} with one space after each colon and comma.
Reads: {"value": 8, "unit": "°F"}
